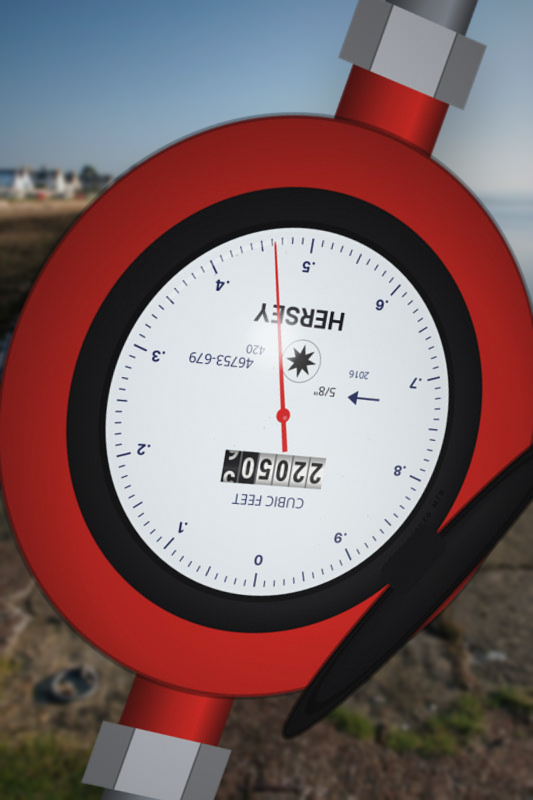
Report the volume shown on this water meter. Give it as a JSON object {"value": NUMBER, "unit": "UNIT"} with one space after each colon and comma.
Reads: {"value": 220505.46, "unit": "ft³"}
